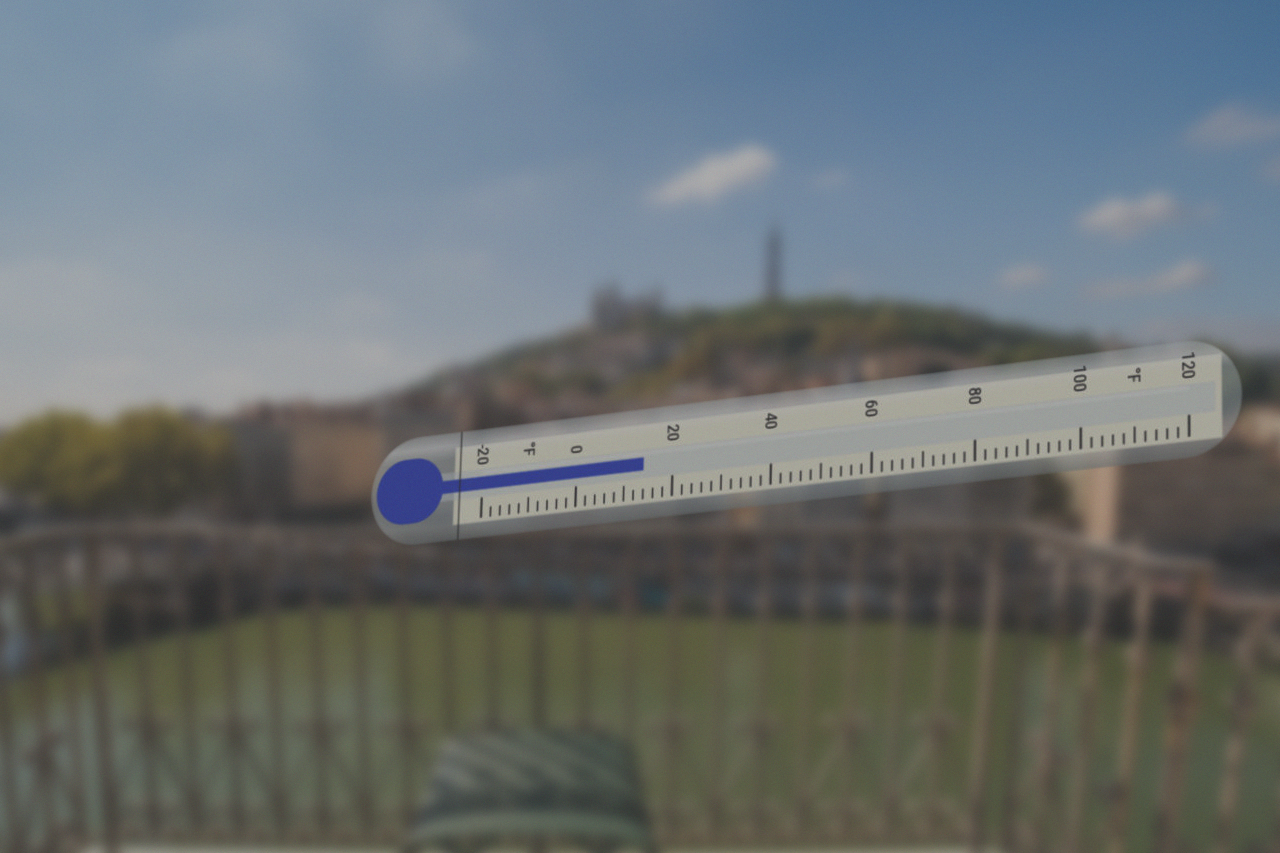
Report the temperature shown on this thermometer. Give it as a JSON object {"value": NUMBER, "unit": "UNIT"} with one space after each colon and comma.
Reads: {"value": 14, "unit": "°F"}
